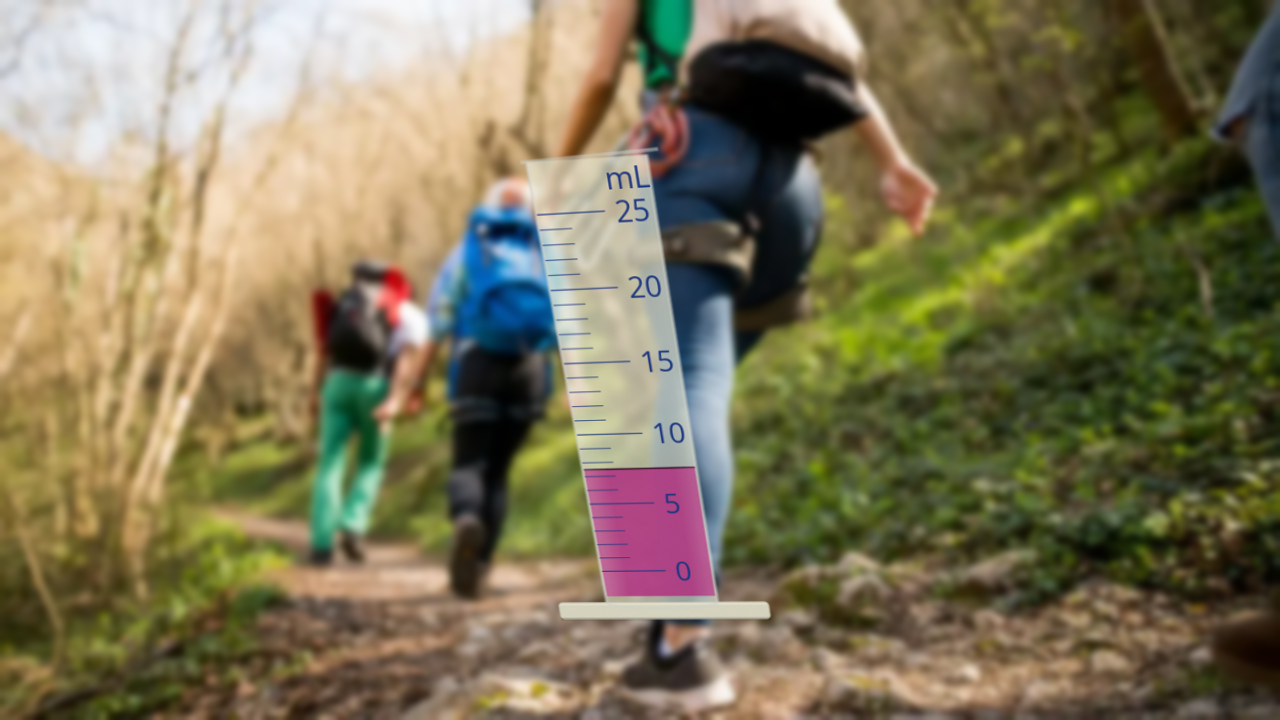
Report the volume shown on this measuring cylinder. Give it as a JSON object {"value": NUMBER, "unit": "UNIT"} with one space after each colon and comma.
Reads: {"value": 7.5, "unit": "mL"}
